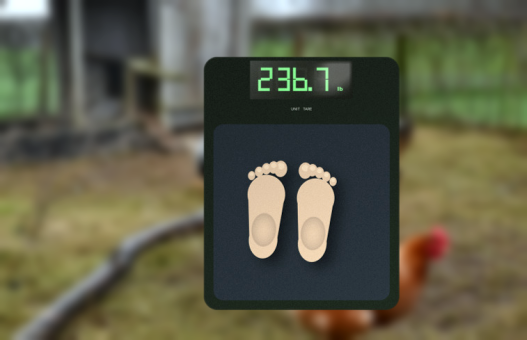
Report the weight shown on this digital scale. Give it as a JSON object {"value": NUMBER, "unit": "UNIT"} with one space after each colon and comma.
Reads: {"value": 236.7, "unit": "lb"}
